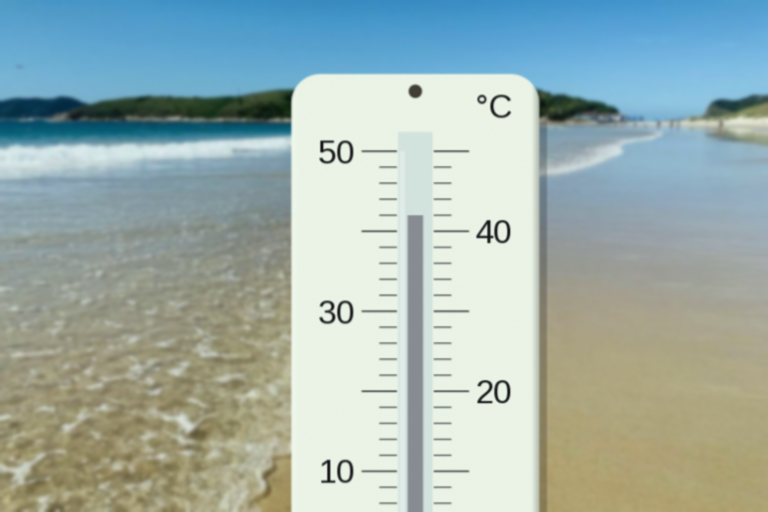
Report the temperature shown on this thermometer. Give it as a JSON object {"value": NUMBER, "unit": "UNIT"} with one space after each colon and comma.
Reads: {"value": 42, "unit": "°C"}
